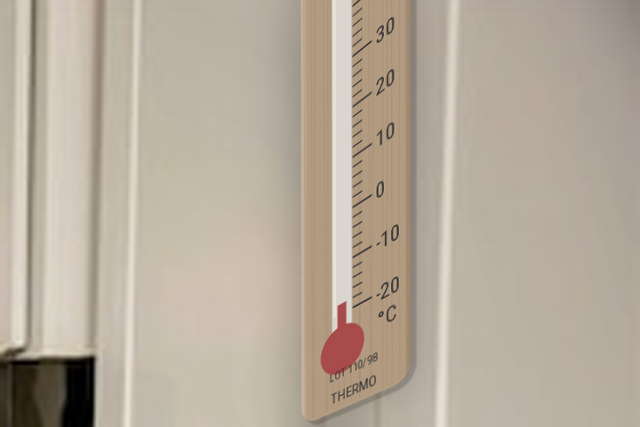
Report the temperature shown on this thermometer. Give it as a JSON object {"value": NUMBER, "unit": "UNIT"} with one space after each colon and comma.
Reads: {"value": -18, "unit": "°C"}
